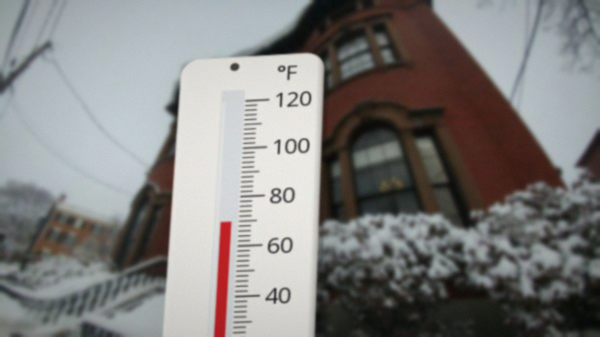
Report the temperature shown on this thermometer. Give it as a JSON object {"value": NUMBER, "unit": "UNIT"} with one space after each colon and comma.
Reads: {"value": 70, "unit": "°F"}
